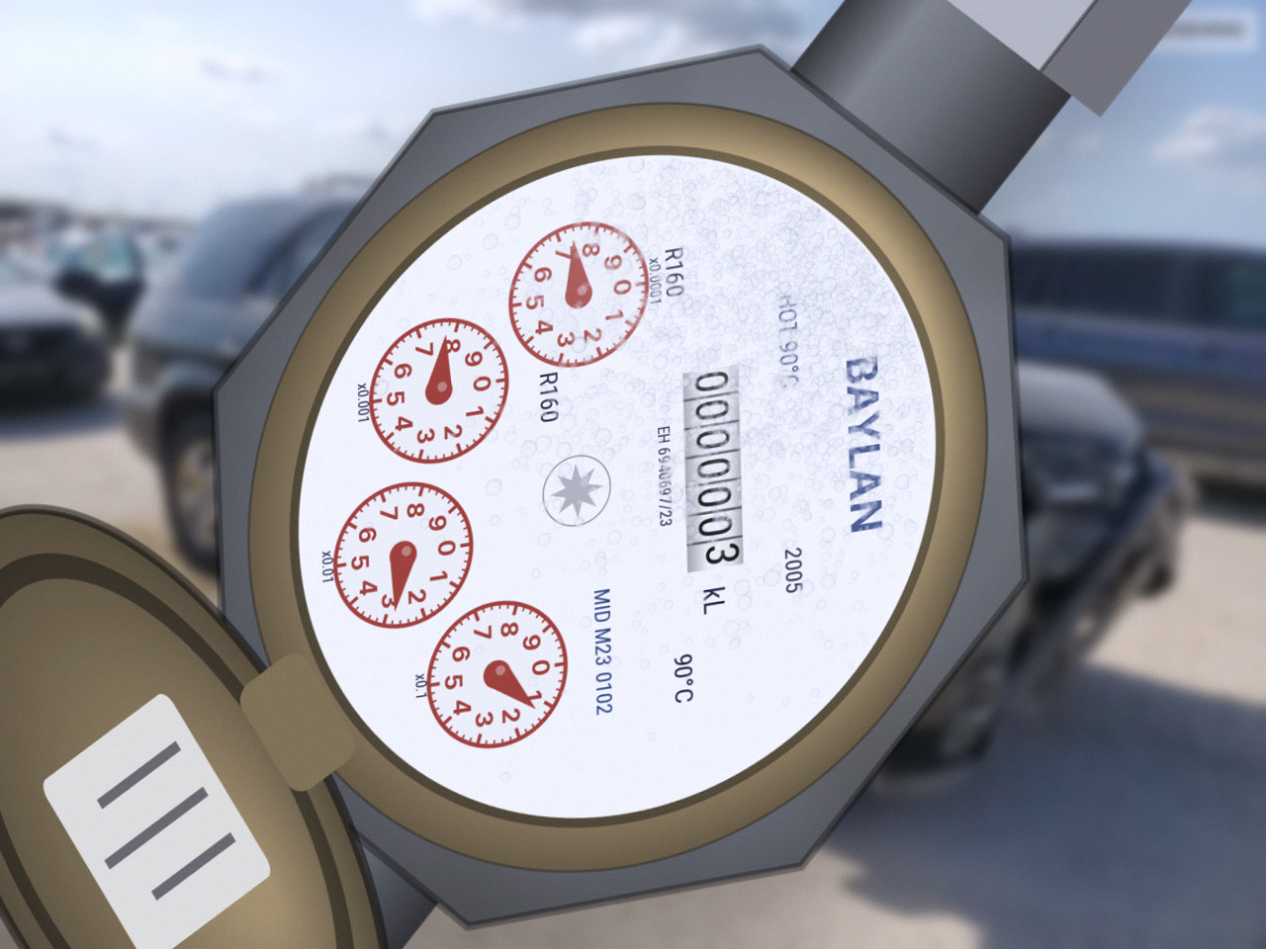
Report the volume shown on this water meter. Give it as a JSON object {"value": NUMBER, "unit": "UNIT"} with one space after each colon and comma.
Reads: {"value": 3.1277, "unit": "kL"}
